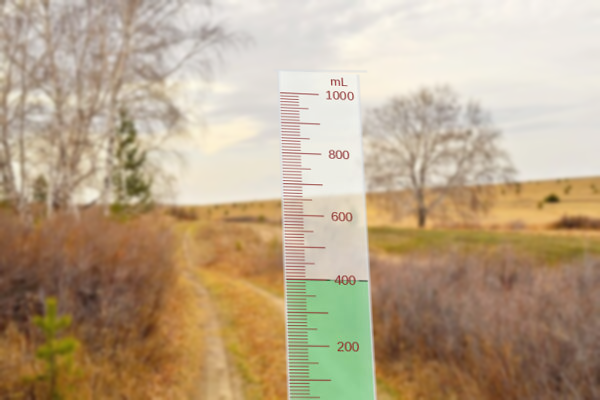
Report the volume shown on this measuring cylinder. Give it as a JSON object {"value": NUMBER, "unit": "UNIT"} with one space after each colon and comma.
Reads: {"value": 400, "unit": "mL"}
